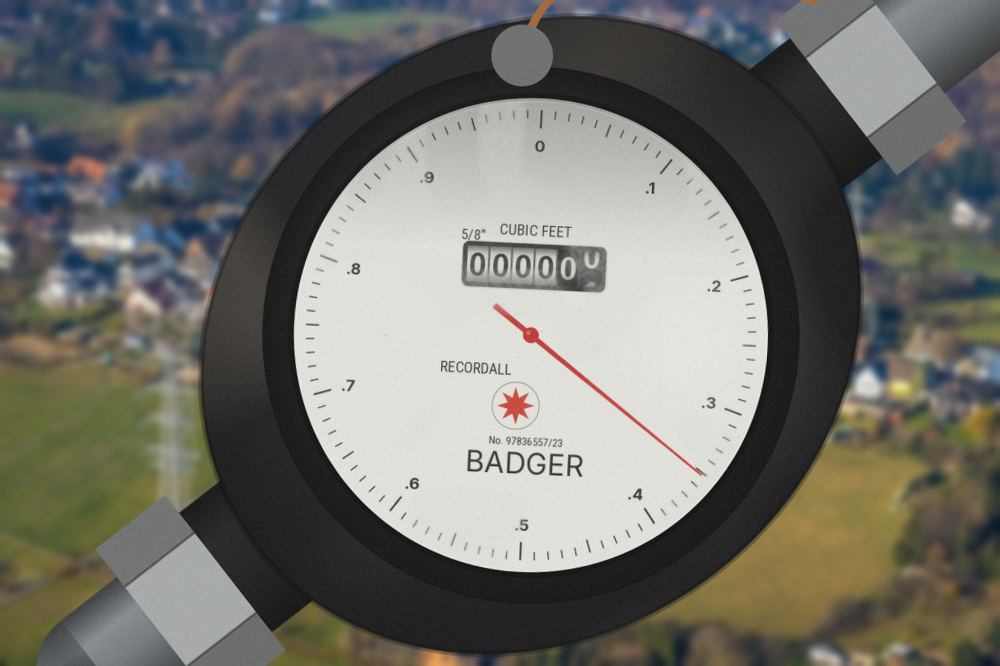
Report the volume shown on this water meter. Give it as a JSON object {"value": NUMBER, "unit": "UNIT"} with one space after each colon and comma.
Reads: {"value": 0.35, "unit": "ft³"}
